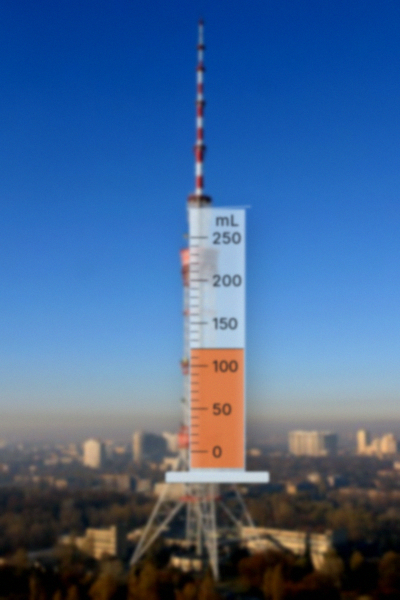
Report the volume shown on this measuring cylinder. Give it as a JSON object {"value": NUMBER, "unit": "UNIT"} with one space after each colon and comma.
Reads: {"value": 120, "unit": "mL"}
